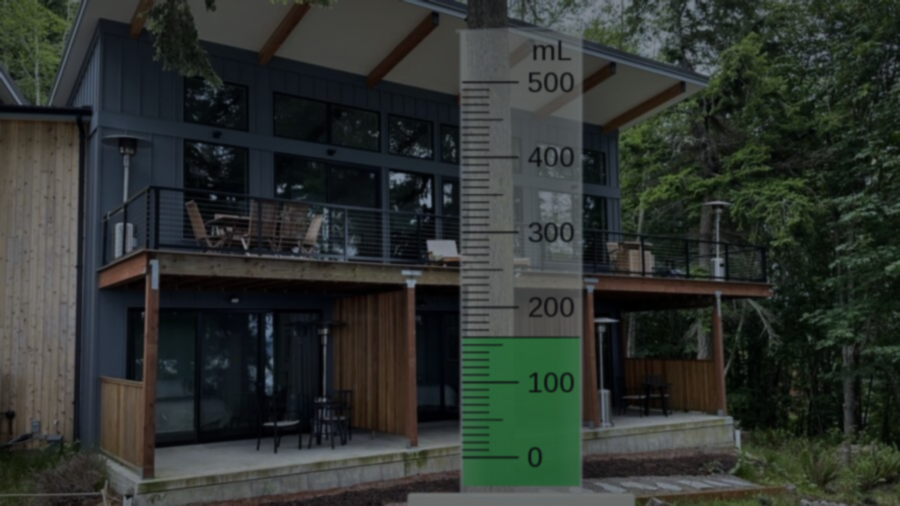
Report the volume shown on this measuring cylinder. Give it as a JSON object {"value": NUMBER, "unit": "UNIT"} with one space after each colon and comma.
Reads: {"value": 160, "unit": "mL"}
